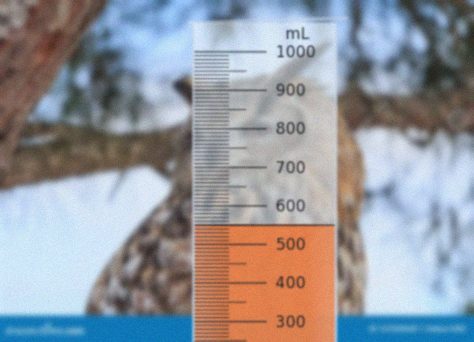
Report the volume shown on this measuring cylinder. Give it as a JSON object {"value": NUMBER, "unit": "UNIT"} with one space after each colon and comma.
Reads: {"value": 550, "unit": "mL"}
